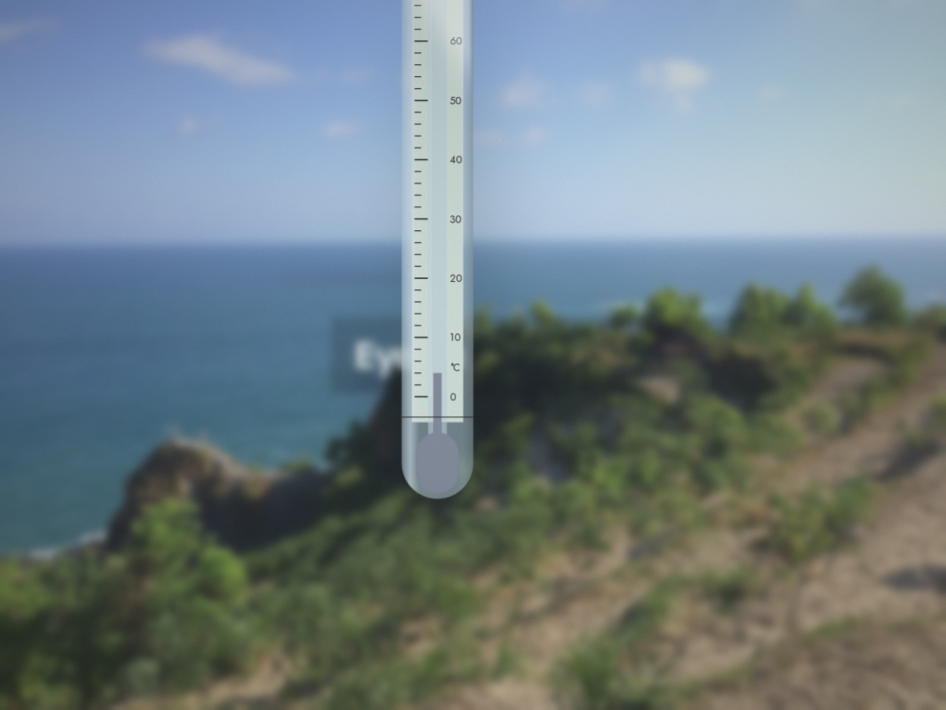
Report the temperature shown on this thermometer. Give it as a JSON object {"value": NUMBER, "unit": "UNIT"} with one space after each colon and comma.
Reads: {"value": 4, "unit": "°C"}
